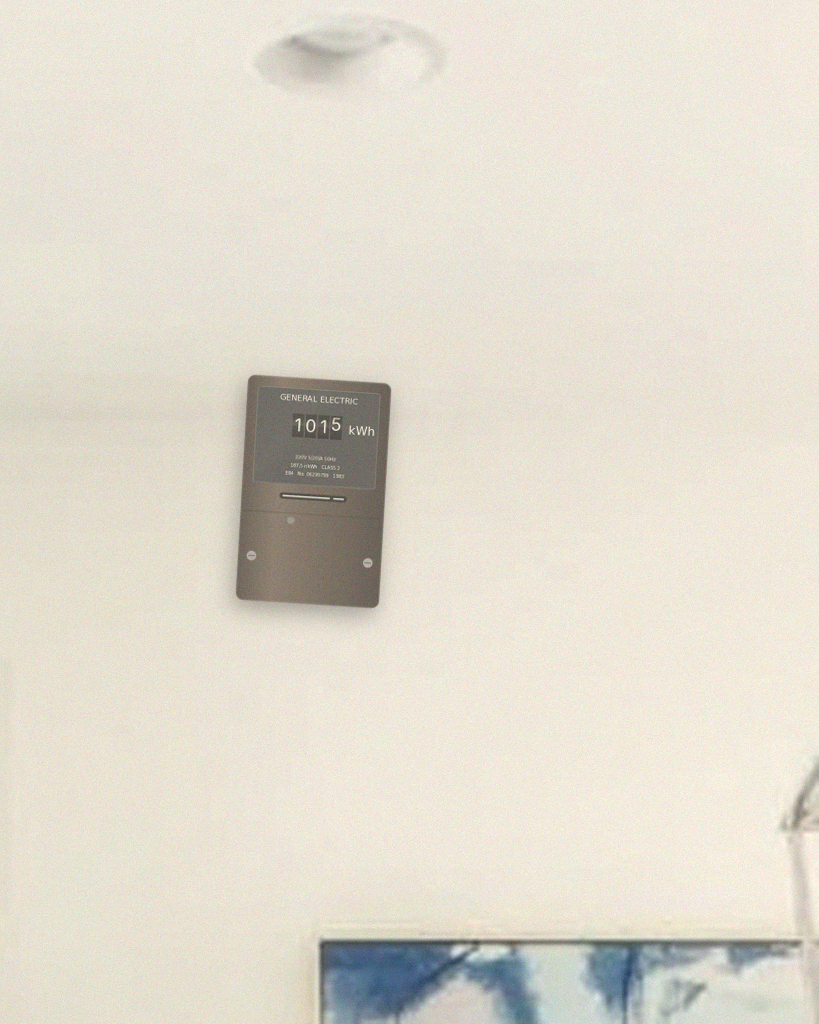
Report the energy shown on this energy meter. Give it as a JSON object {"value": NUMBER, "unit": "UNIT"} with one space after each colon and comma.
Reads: {"value": 1015, "unit": "kWh"}
